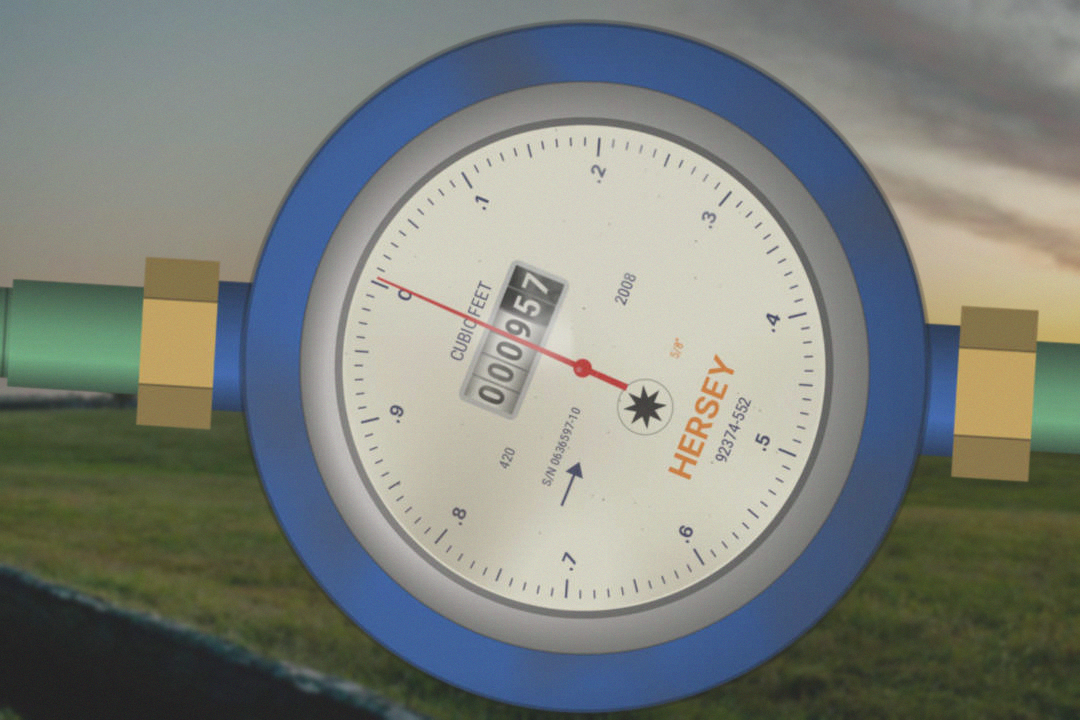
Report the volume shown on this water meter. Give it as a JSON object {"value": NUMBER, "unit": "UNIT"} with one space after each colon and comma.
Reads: {"value": 957.00, "unit": "ft³"}
